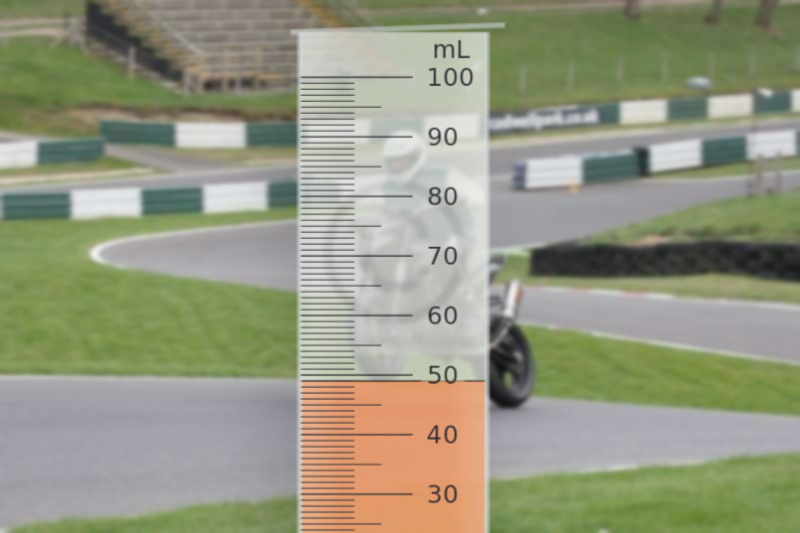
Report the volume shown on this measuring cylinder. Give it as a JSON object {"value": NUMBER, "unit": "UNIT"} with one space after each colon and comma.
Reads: {"value": 49, "unit": "mL"}
